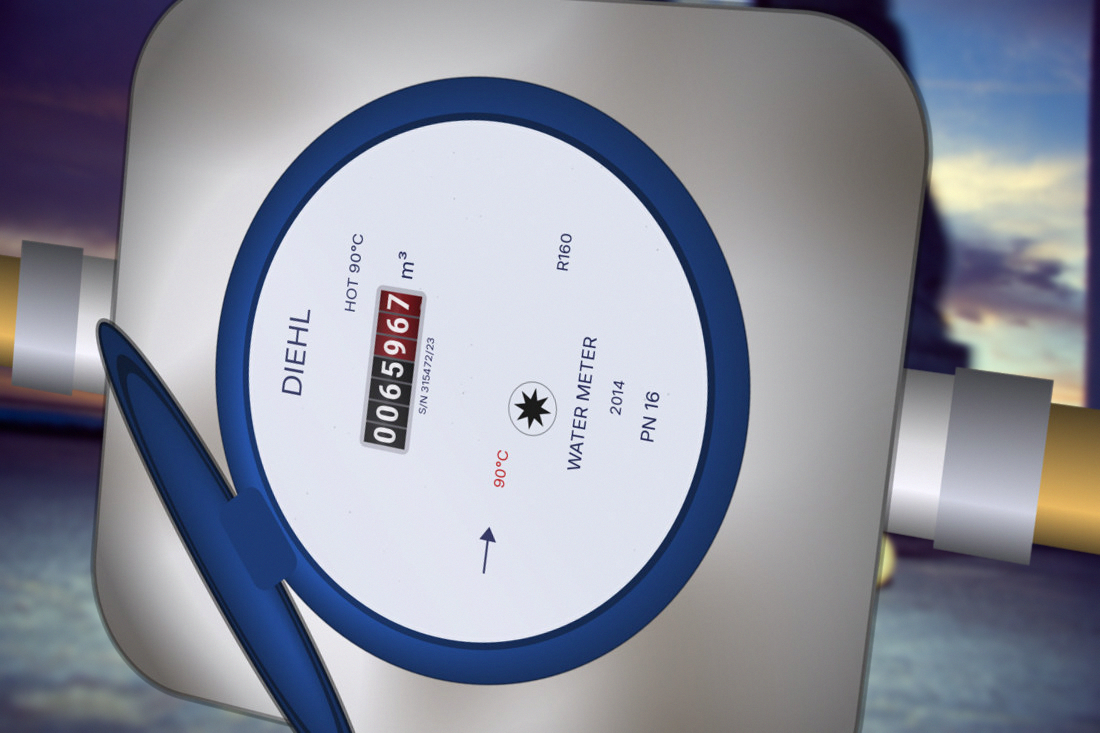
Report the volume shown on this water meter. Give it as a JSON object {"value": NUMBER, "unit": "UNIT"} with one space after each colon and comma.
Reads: {"value": 65.967, "unit": "m³"}
